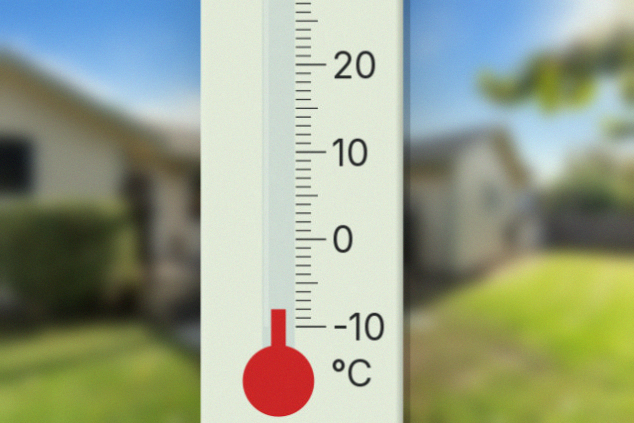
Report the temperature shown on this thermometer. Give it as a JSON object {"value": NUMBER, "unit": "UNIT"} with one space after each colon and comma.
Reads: {"value": -8, "unit": "°C"}
